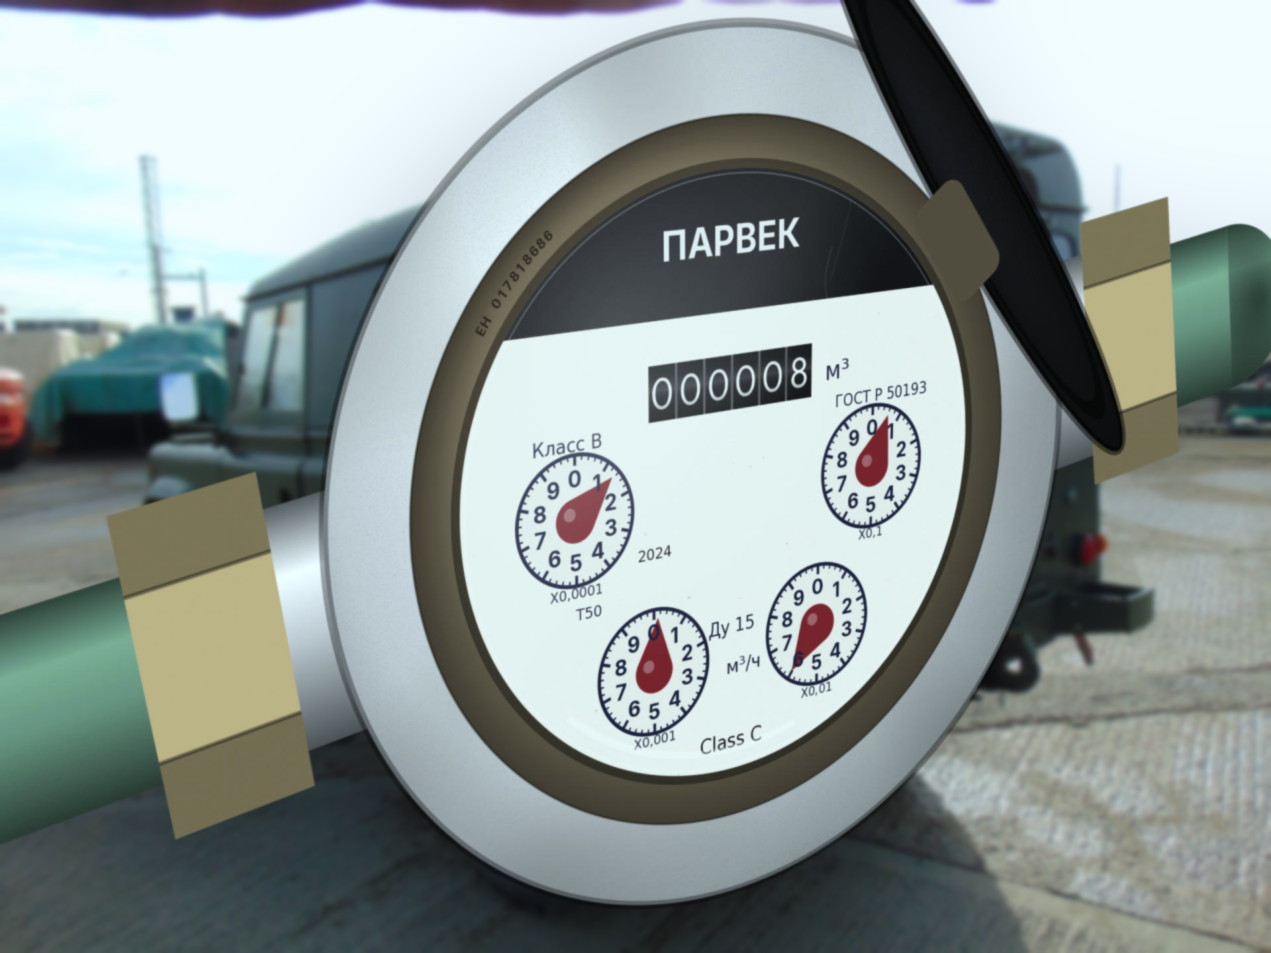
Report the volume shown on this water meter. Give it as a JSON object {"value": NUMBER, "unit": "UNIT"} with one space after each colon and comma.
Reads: {"value": 8.0601, "unit": "m³"}
